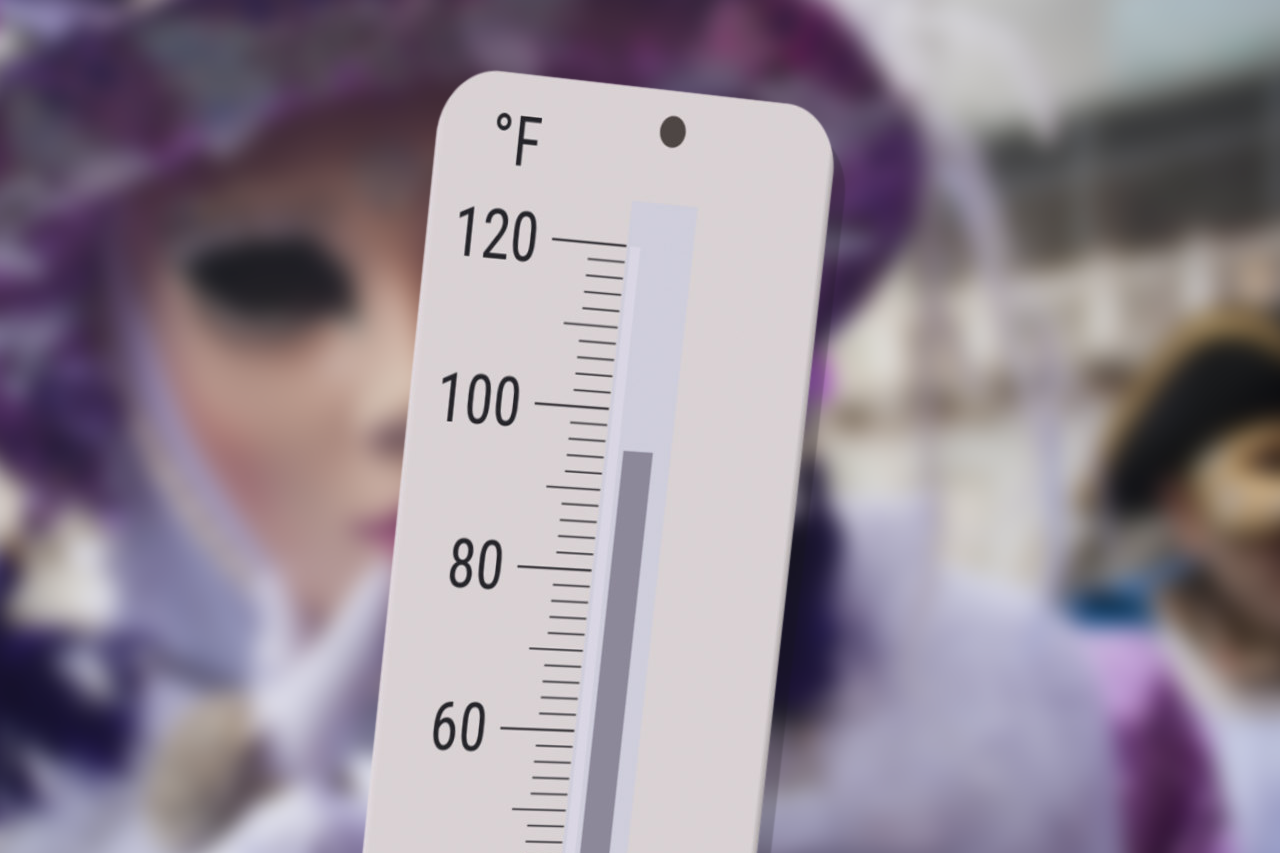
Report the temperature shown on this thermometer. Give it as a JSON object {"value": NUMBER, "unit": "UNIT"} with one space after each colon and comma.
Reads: {"value": 95, "unit": "°F"}
